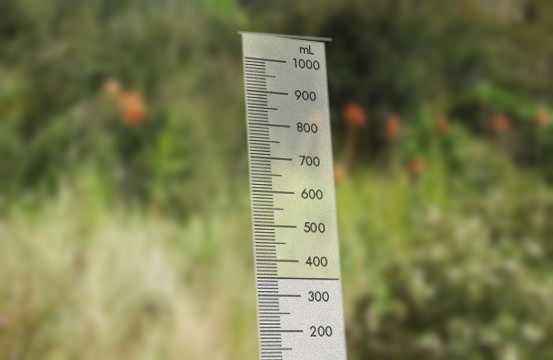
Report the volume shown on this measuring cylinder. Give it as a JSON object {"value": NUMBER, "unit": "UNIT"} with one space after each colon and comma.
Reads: {"value": 350, "unit": "mL"}
